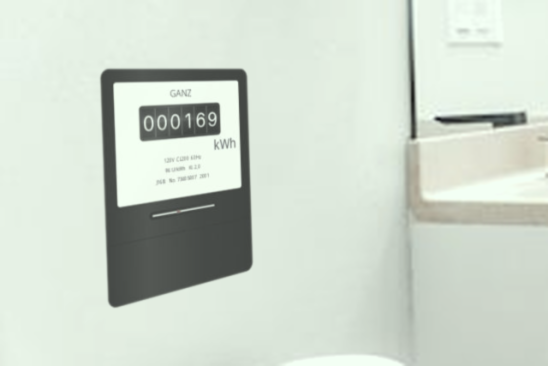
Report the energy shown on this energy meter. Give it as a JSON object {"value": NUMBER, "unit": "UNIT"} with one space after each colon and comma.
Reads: {"value": 169, "unit": "kWh"}
